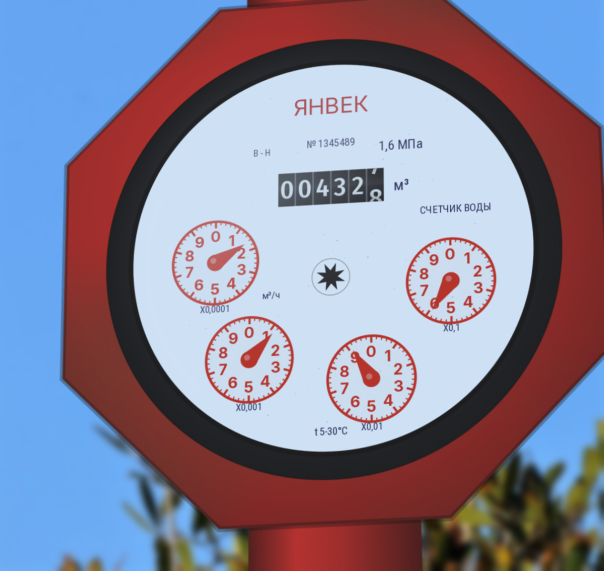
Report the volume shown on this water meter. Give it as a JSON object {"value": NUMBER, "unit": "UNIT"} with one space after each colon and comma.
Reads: {"value": 4327.5911, "unit": "m³"}
